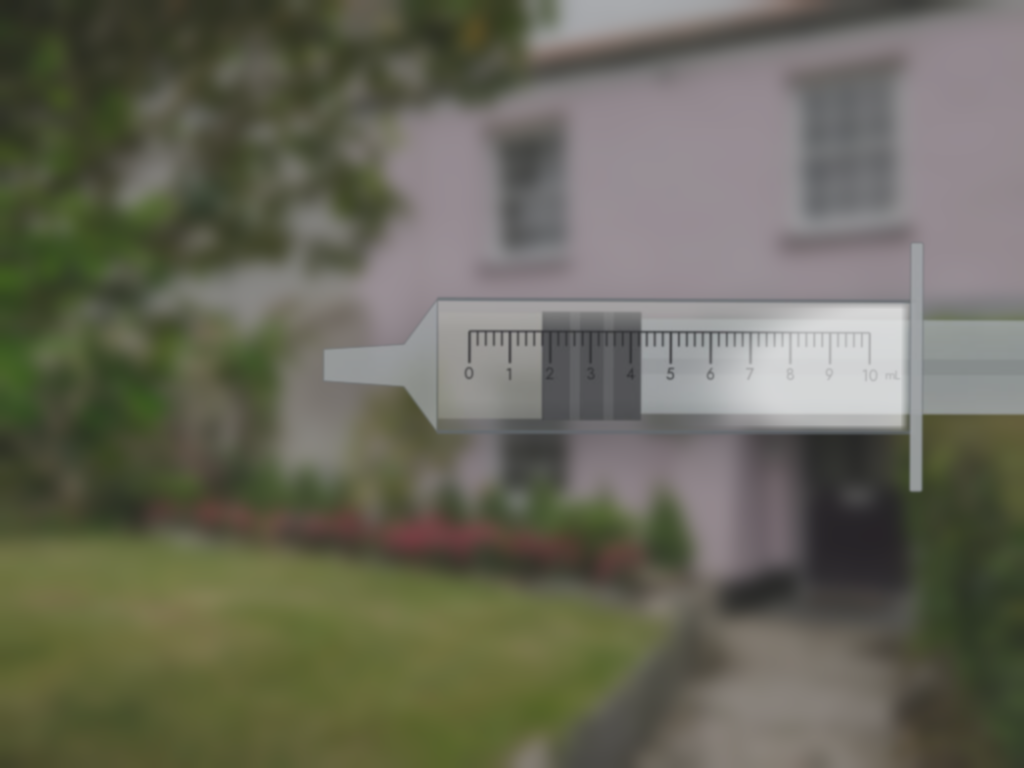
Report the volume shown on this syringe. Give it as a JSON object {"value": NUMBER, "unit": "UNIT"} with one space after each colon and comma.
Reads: {"value": 1.8, "unit": "mL"}
